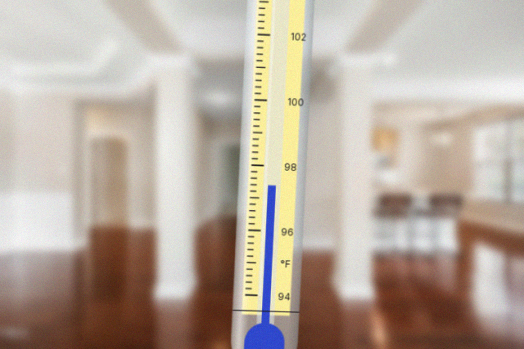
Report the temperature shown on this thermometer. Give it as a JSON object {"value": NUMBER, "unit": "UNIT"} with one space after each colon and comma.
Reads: {"value": 97.4, "unit": "°F"}
